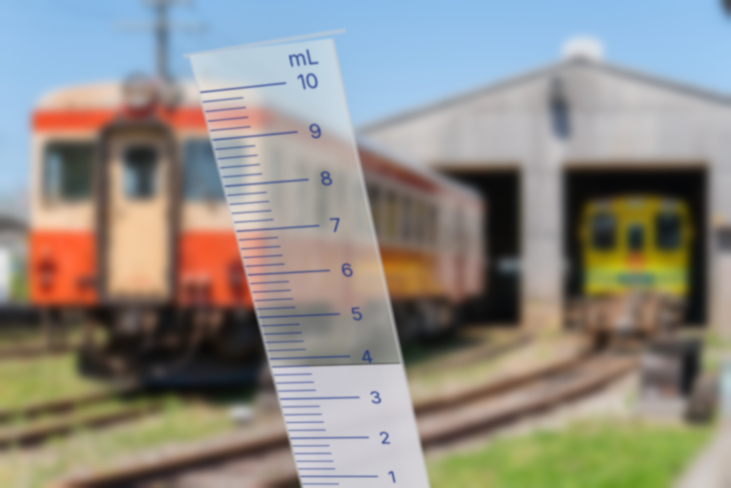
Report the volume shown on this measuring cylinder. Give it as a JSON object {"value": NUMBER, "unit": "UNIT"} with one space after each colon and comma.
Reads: {"value": 3.8, "unit": "mL"}
